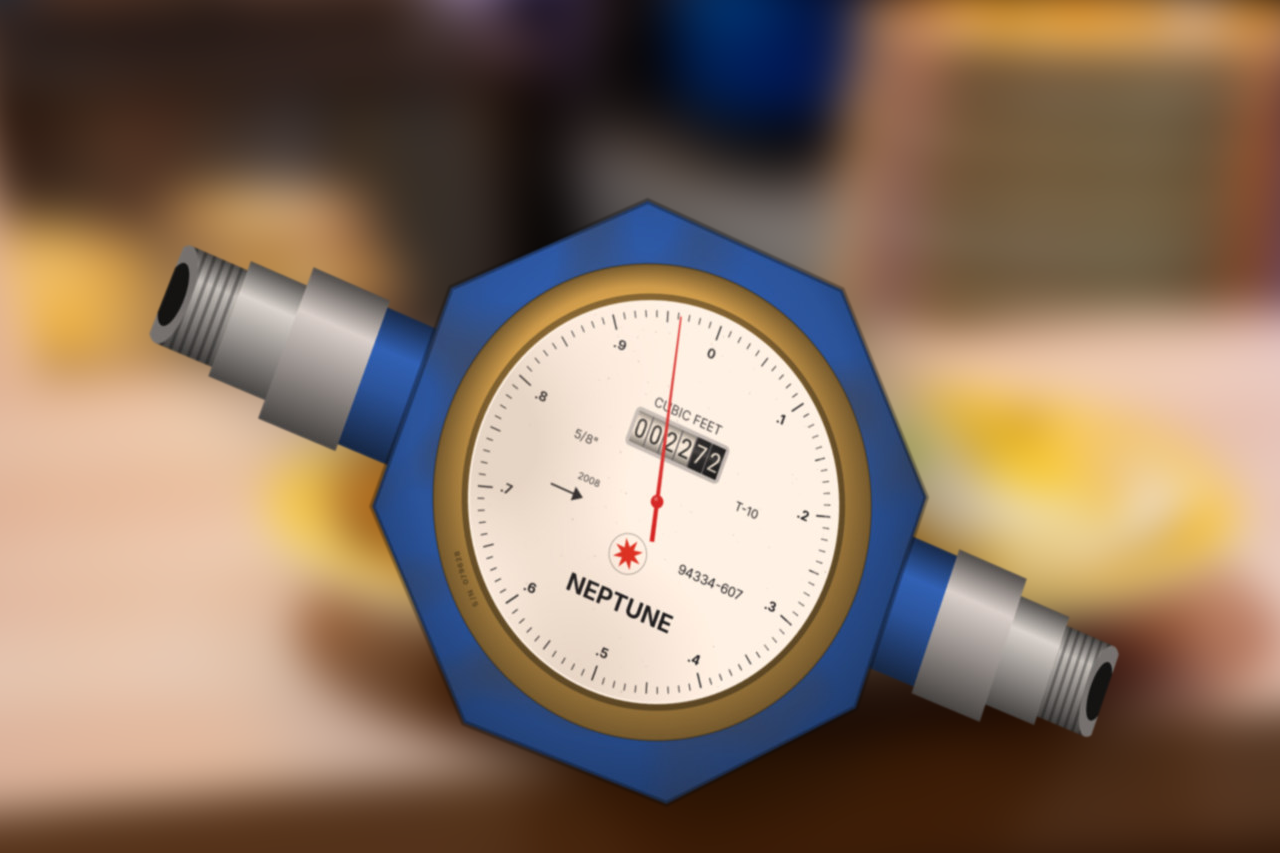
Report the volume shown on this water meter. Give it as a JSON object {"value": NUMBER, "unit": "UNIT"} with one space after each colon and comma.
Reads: {"value": 2271.96, "unit": "ft³"}
